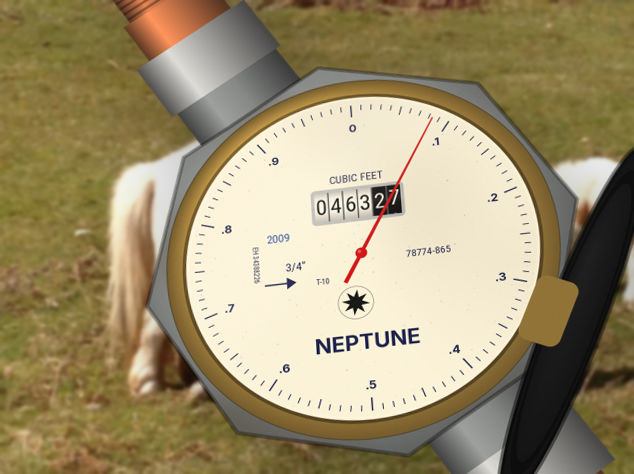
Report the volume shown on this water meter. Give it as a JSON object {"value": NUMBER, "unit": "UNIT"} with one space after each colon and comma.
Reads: {"value": 46327.08, "unit": "ft³"}
